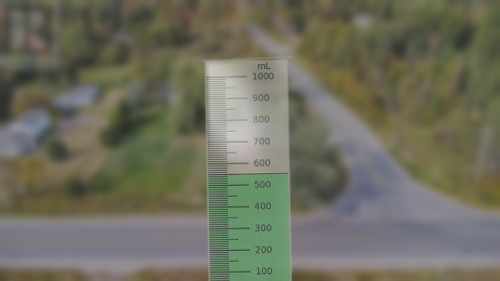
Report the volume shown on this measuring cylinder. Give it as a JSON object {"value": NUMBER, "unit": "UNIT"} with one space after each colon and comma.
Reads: {"value": 550, "unit": "mL"}
